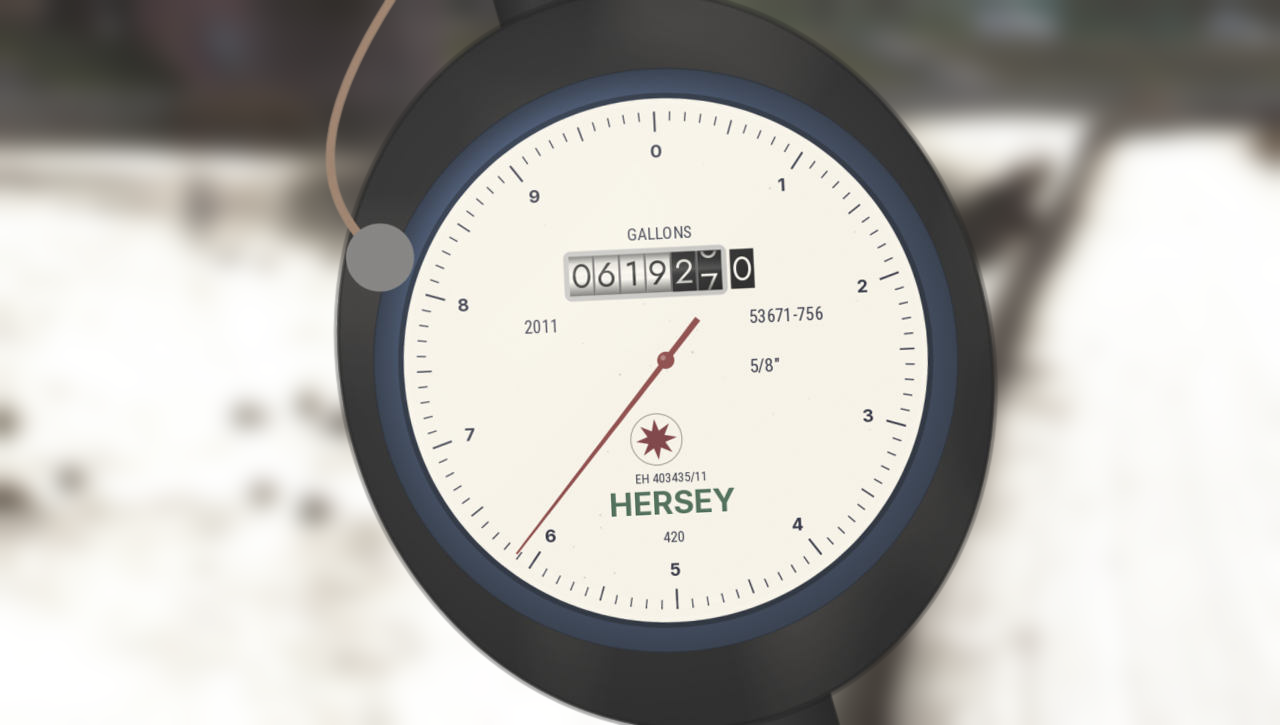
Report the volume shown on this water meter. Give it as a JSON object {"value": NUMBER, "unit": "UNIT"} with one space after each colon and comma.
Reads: {"value": 619266.1, "unit": "gal"}
